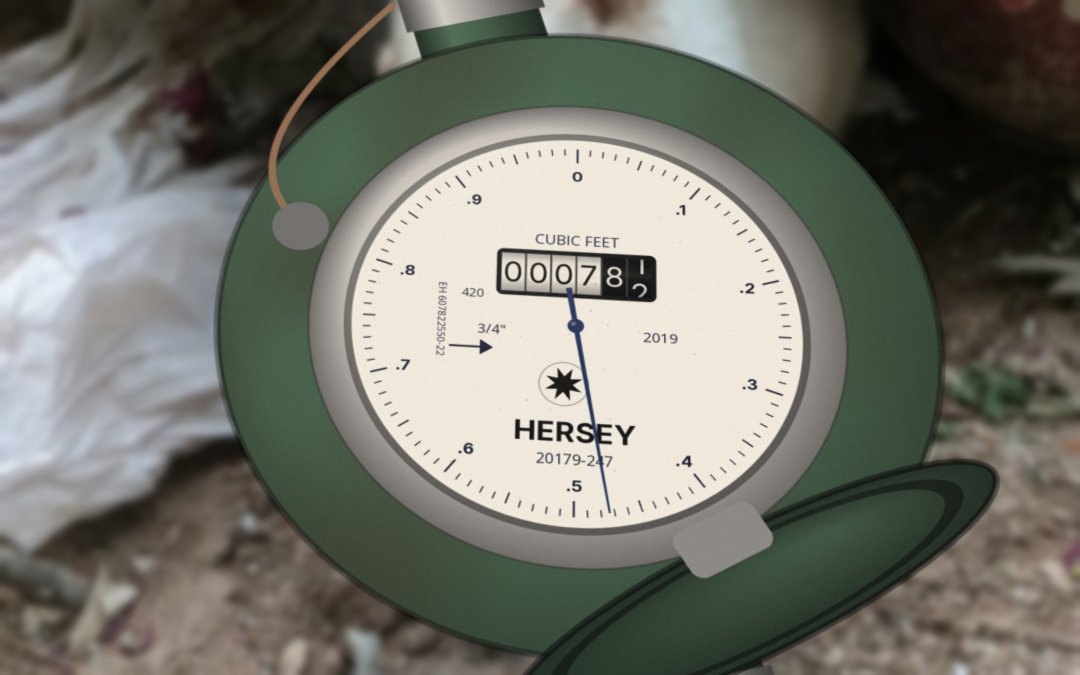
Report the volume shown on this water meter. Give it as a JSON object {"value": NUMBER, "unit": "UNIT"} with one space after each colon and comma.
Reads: {"value": 781.47, "unit": "ft³"}
